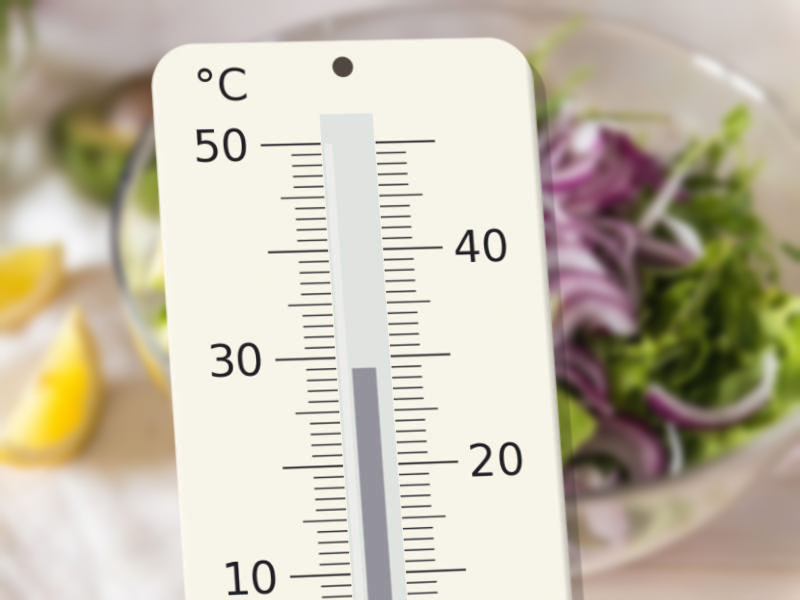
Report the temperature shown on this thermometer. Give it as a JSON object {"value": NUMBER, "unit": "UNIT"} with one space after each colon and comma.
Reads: {"value": 29, "unit": "°C"}
